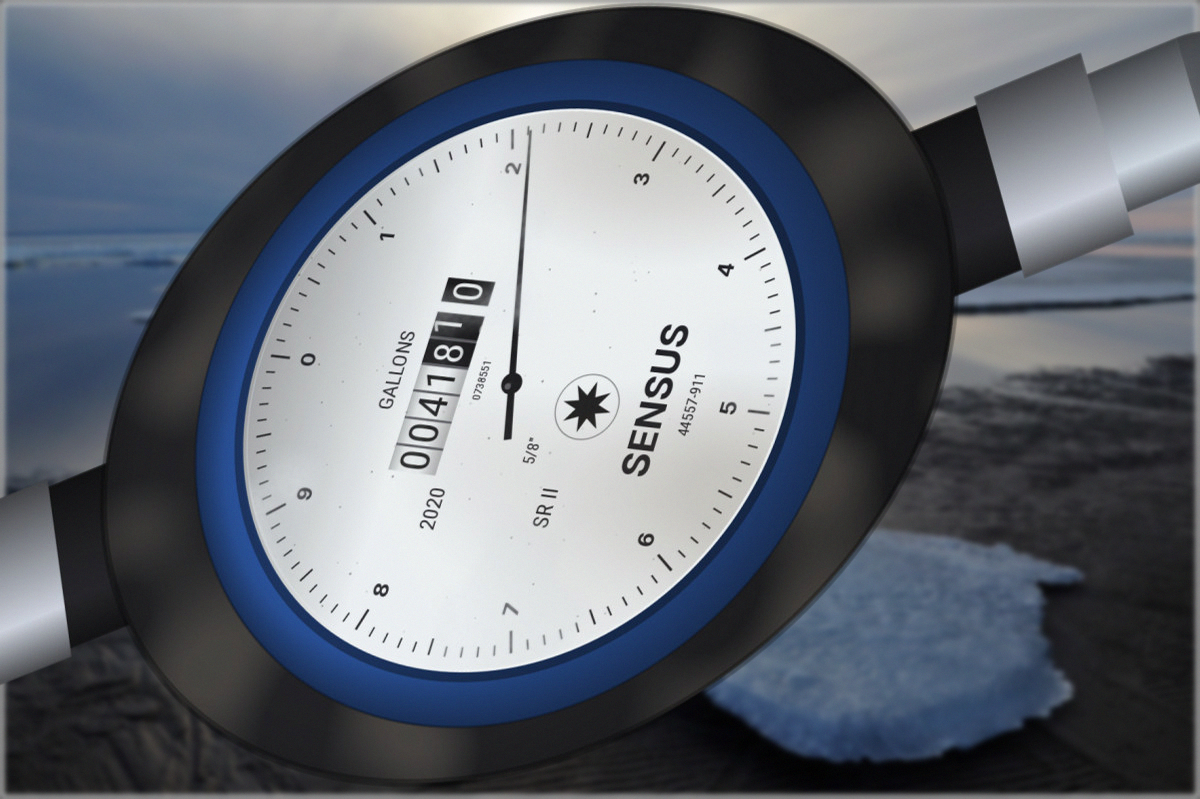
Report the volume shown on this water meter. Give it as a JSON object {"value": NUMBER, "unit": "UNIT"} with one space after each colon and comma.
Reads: {"value": 41812.1, "unit": "gal"}
